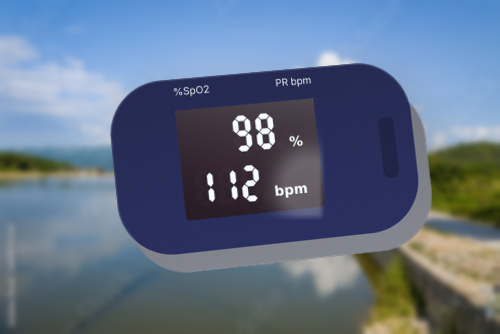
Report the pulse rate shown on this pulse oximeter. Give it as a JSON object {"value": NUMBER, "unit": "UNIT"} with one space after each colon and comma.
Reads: {"value": 112, "unit": "bpm"}
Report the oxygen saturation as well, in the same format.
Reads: {"value": 98, "unit": "%"}
